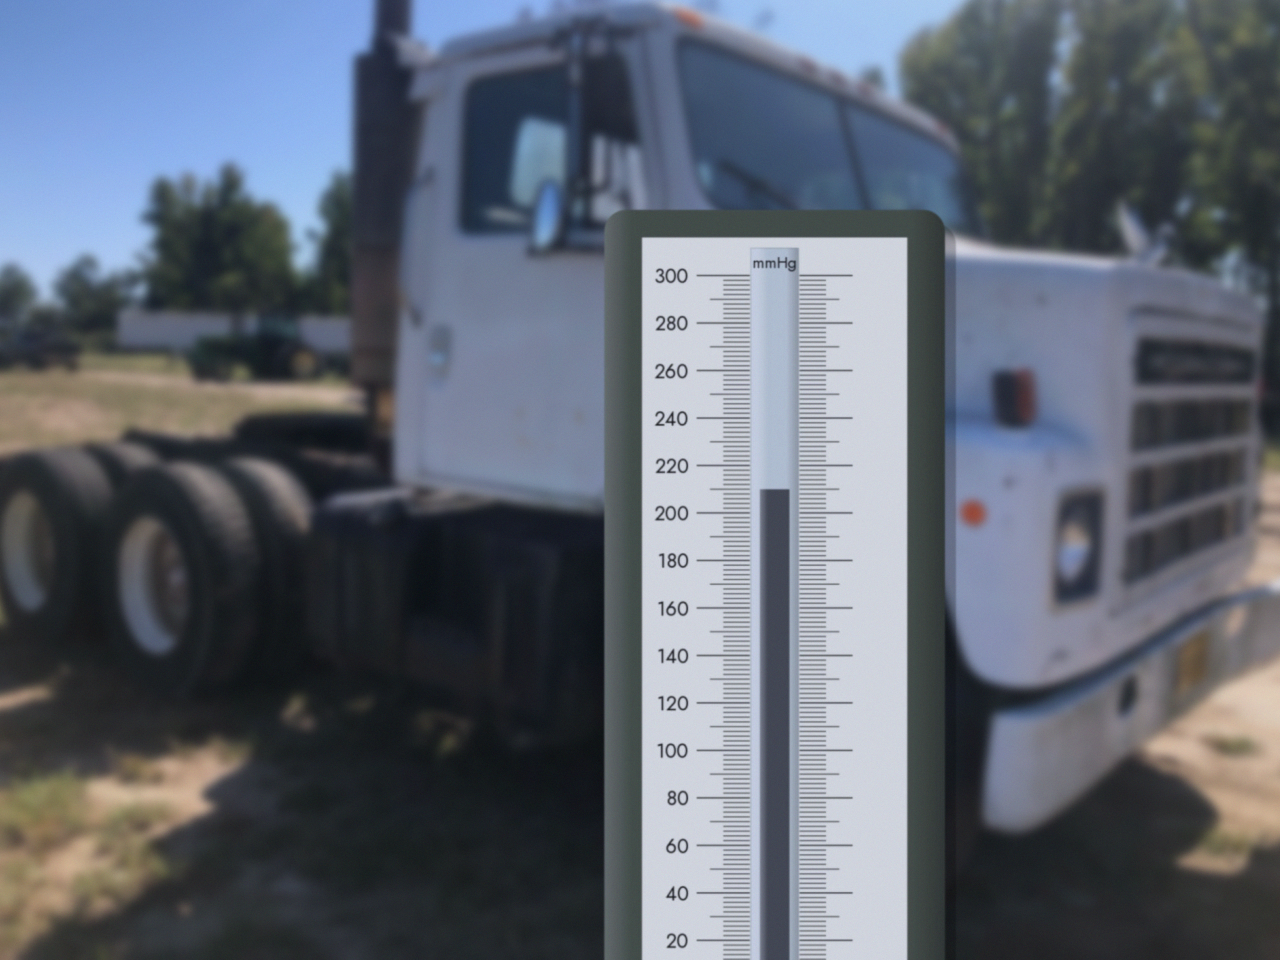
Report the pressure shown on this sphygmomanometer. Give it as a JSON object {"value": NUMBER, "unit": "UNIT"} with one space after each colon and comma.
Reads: {"value": 210, "unit": "mmHg"}
